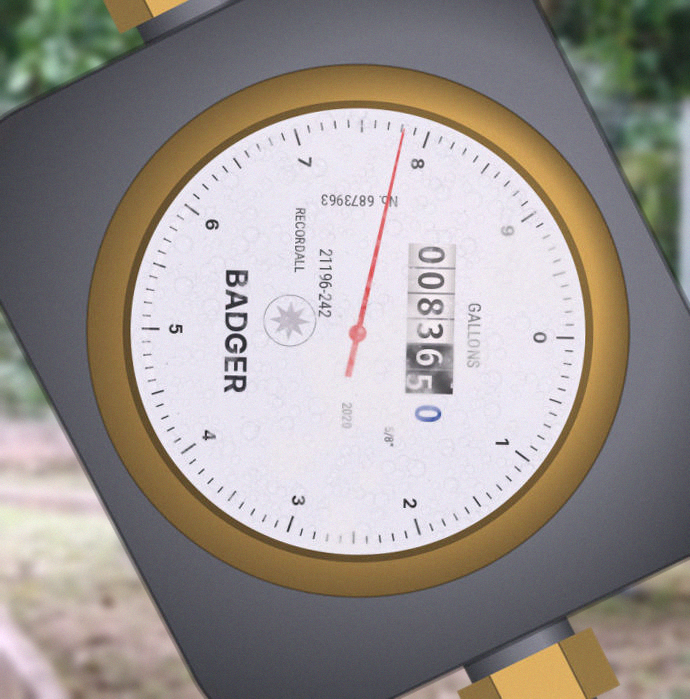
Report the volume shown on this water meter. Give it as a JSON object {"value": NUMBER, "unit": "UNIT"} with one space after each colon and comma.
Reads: {"value": 83647.8, "unit": "gal"}
